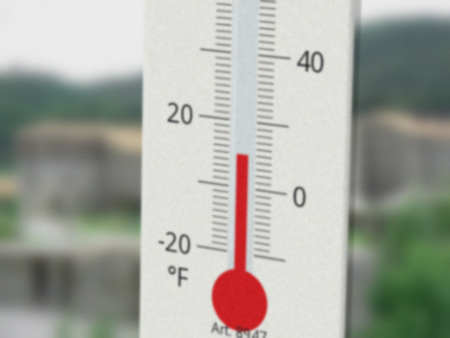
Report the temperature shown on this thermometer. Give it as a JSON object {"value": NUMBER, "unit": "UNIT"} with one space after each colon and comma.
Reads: {"value": 10, "unit": "°F"}
